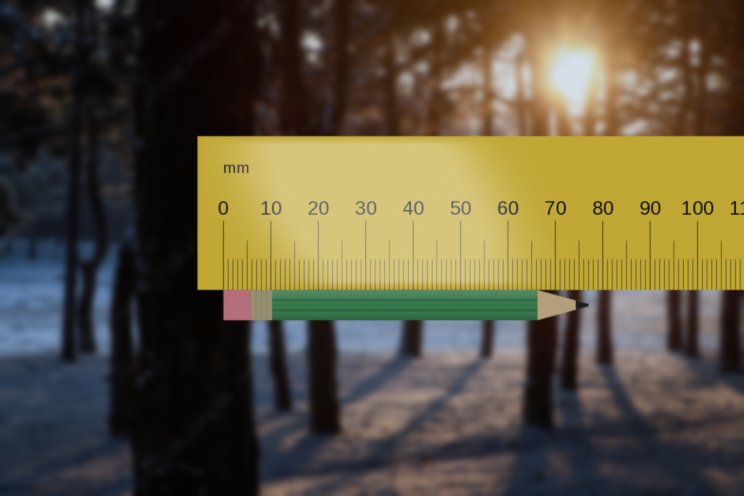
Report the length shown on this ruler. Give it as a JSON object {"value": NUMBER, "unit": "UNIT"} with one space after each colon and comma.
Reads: {"value": 77, "unit": "mm"}
